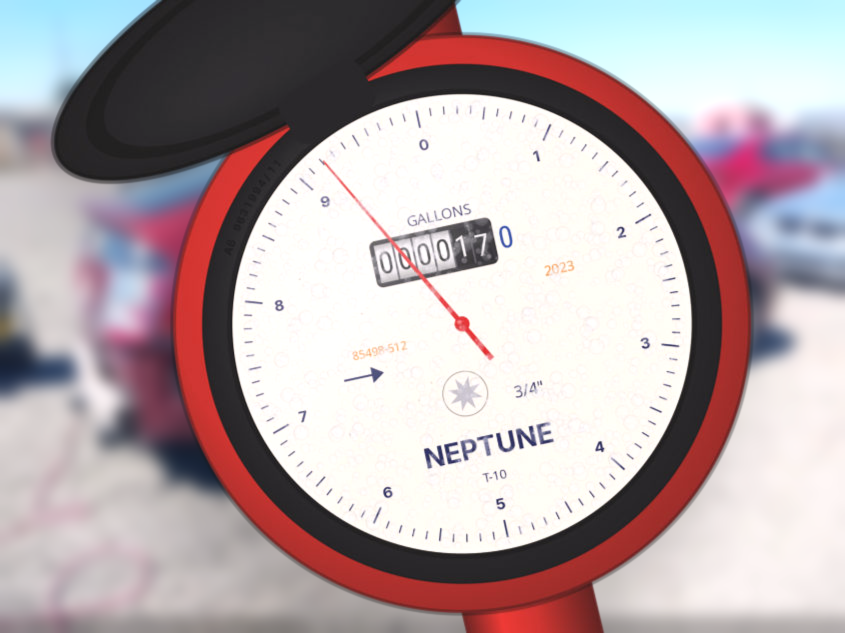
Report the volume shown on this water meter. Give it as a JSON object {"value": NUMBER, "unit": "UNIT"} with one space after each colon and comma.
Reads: {"value": 169.2, "unit": "gal"}
